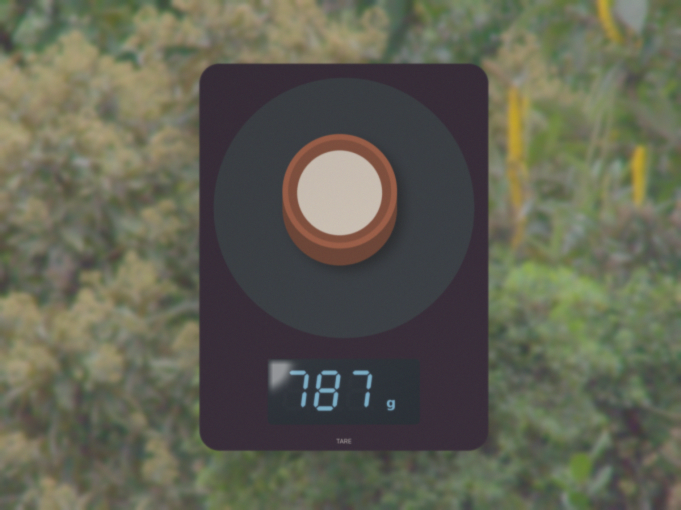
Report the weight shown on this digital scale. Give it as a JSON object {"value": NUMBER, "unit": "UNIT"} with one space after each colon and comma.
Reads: {"value": 787, "unit": "g"}
